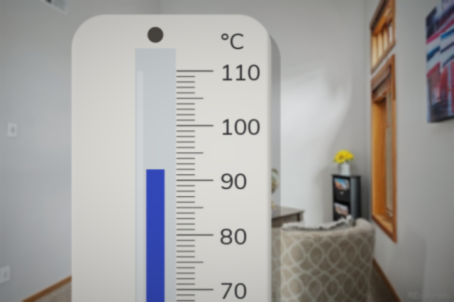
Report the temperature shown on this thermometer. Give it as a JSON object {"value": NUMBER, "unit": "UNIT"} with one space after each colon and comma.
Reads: {"value": 92, "unit": "°C"}
